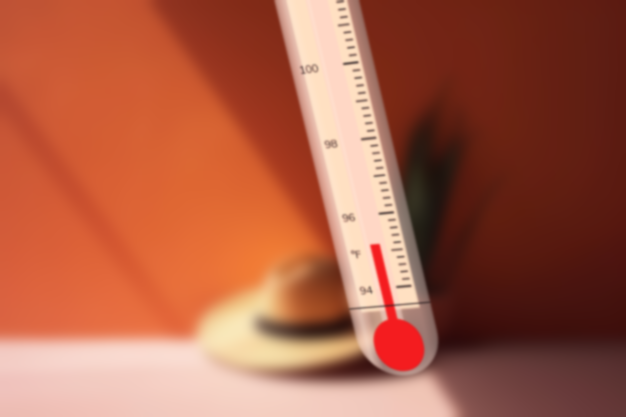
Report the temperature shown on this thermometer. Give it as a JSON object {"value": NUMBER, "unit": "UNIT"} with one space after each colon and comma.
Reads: {"value": 95.2, "unit": "°F"}
